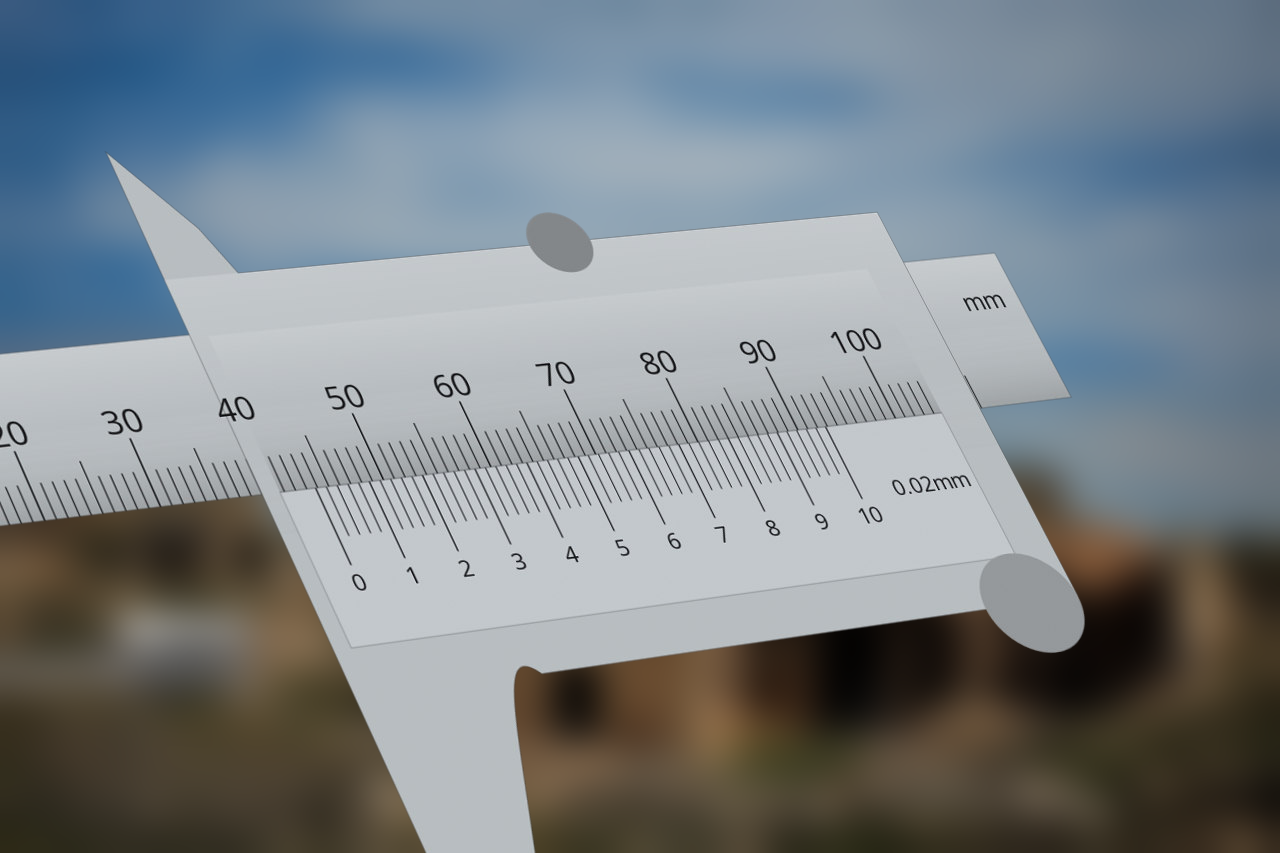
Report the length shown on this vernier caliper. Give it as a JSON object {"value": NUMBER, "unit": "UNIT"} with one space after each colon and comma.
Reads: {"value": 43.8, "unit": "mm"}
